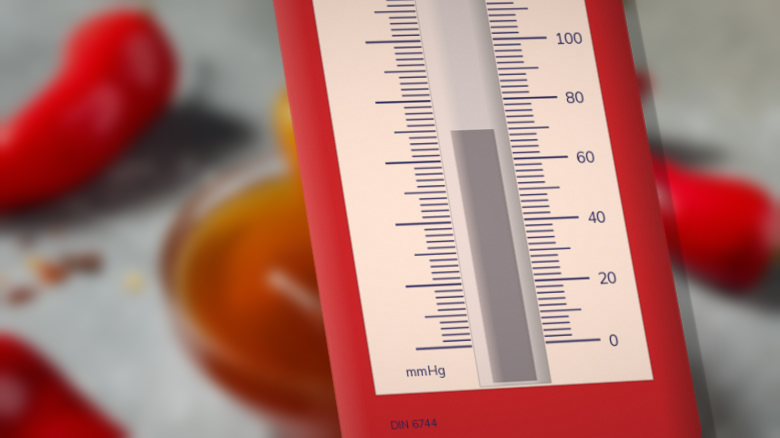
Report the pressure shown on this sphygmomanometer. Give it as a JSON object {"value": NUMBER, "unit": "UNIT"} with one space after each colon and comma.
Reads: {"value": 70, "unit": "mmHg"}
